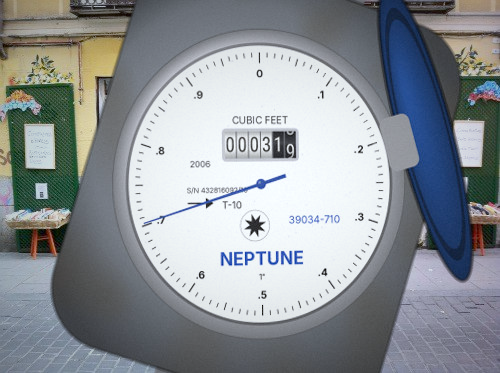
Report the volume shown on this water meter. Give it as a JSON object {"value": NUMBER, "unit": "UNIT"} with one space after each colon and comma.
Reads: {"value": 318.70, "unit": "ft³"}
